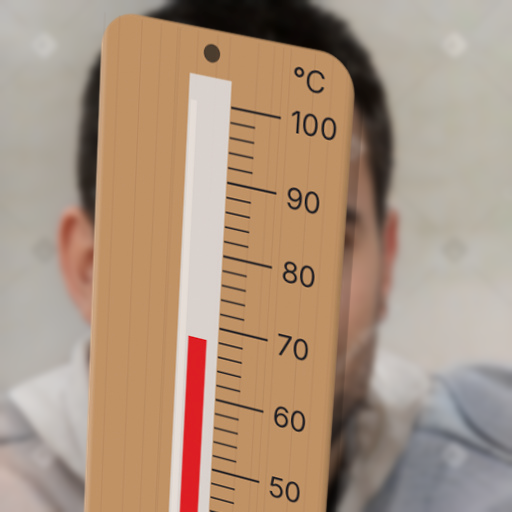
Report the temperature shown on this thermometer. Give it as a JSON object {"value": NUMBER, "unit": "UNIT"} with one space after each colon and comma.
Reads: {"value": 68, "unit": "°C"}
